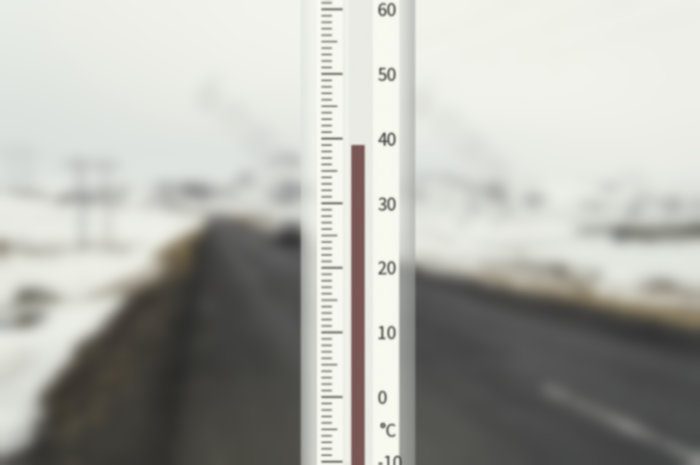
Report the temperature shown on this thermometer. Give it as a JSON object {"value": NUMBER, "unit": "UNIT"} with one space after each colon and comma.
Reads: {"value": 39, "unit": "°C"}
